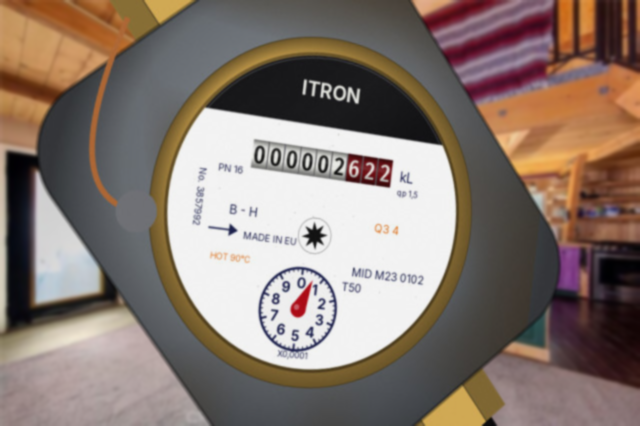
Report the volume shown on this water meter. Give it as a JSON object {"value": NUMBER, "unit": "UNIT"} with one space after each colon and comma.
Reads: {"value": 2.6220, "unit": "kL"}
